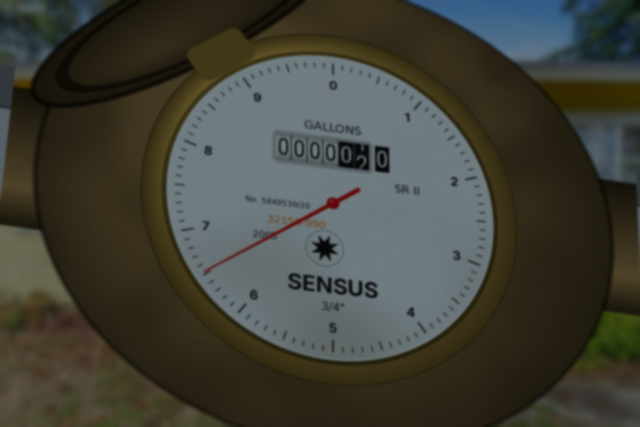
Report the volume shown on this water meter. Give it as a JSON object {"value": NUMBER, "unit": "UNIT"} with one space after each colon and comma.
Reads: {"value": 16.5, "unit": "gal"}
